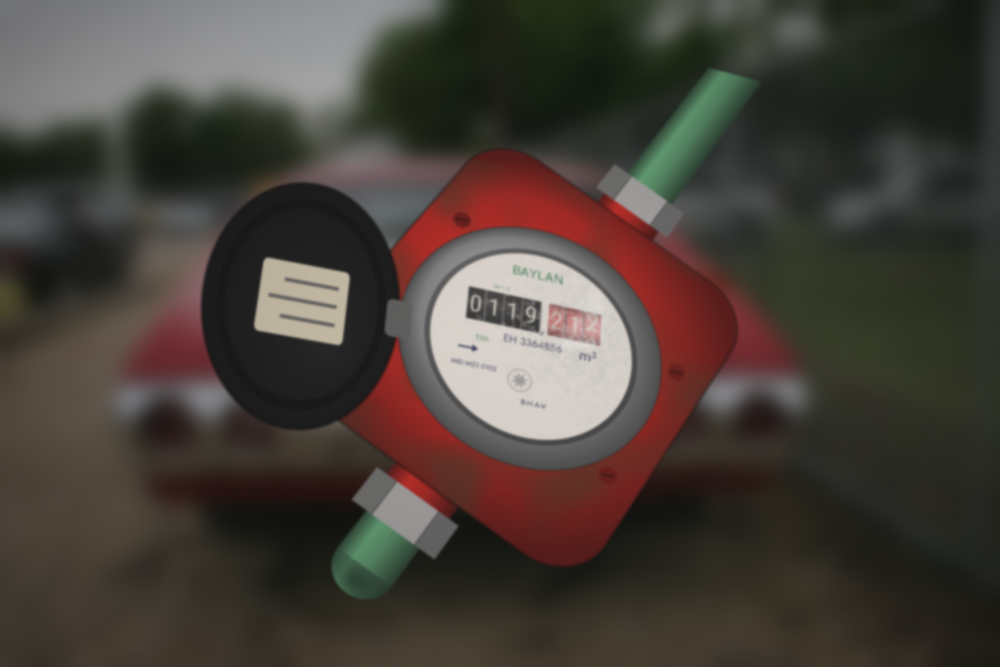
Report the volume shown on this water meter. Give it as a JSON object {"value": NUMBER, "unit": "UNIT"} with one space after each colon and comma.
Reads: {"value": 119.212, "unit": "m³"}
